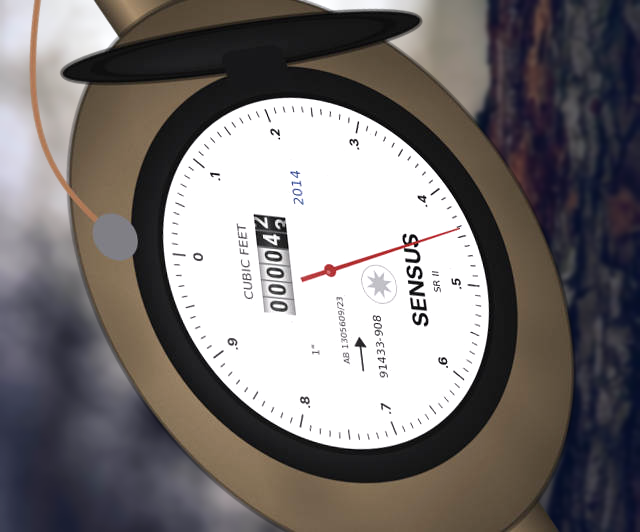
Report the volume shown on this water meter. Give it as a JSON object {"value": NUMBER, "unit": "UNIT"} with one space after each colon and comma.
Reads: {"value": 42.44, "unit": "ft³"}
